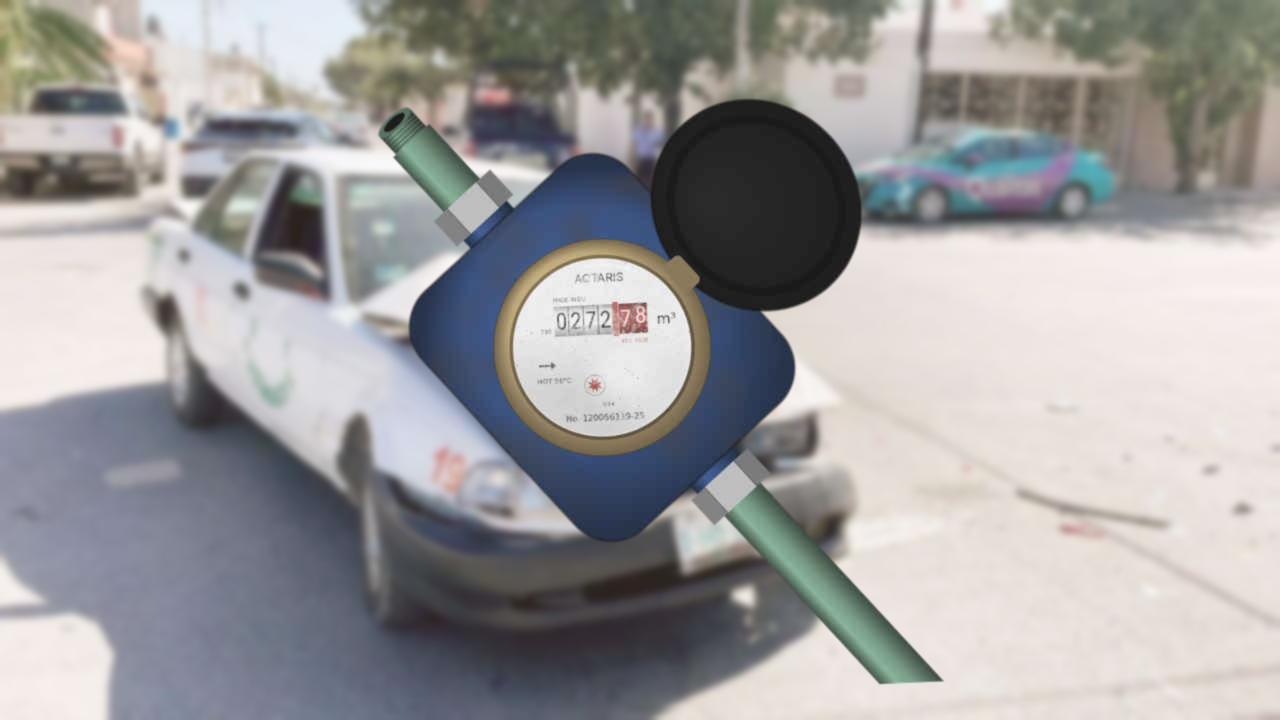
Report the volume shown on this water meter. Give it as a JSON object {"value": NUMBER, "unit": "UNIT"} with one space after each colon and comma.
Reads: {"value": 272.78, "unit": "m³"}
